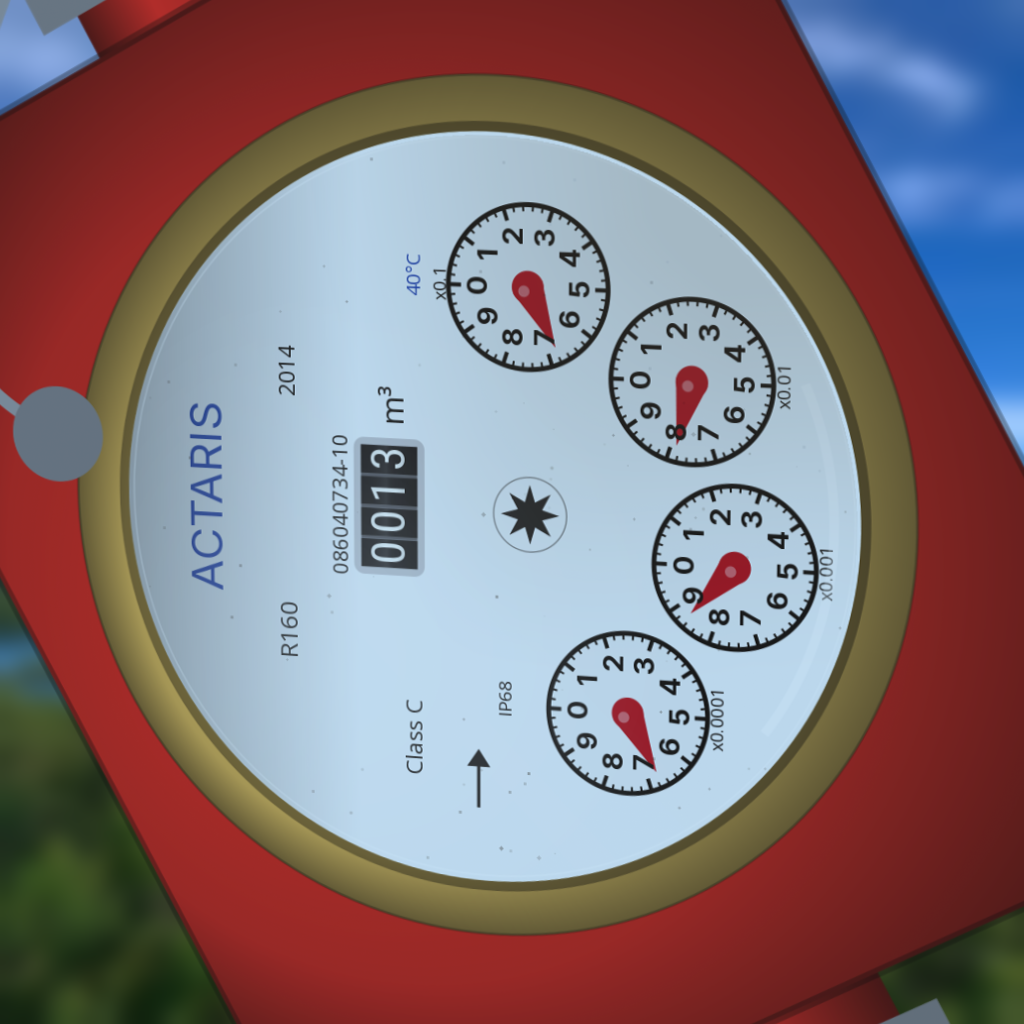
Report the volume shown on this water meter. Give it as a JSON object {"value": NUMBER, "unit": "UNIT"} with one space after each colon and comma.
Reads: {"value": 13.6786, "unit": "m³"}
